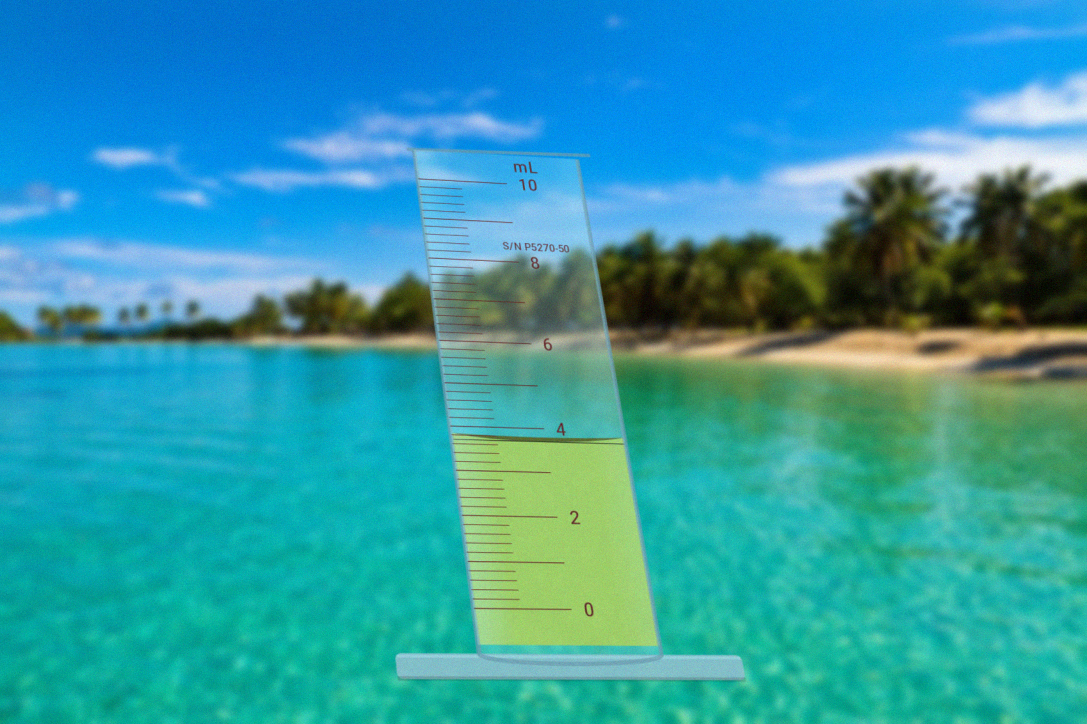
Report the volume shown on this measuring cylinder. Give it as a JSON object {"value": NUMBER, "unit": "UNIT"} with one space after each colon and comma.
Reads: {"value": 3.7, "unit": "mL"}
